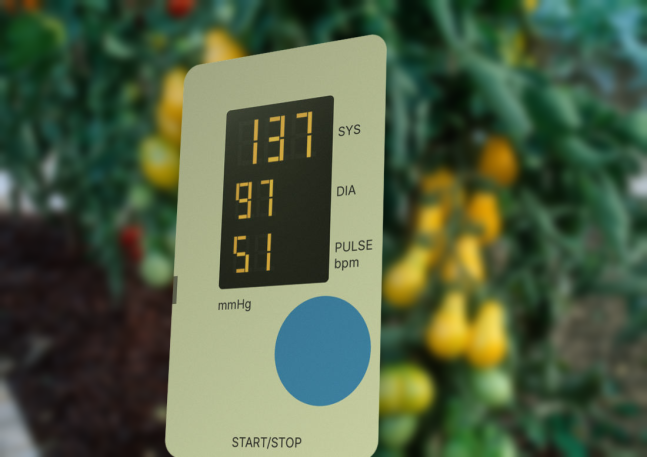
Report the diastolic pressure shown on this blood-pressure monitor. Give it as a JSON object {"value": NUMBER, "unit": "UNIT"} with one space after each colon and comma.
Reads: {"value": 97, "unit": "mmHg"}
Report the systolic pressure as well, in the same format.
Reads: {"value": 137, "unit": "mmHg"}
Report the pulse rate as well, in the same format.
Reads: {"value": 51, "unit": "bpm"}
